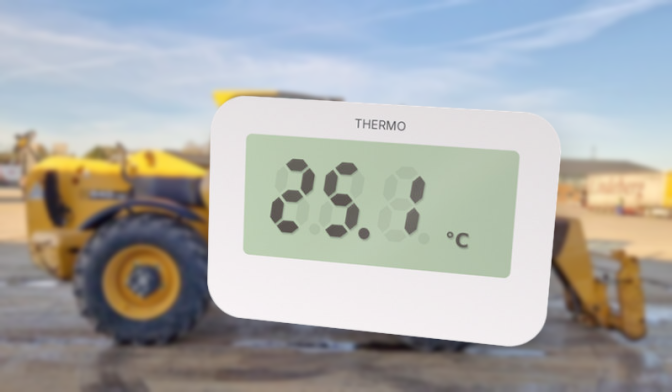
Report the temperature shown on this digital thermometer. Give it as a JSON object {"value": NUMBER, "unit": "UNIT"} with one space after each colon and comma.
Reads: {"value": 25.1, "unit": "°C"}
